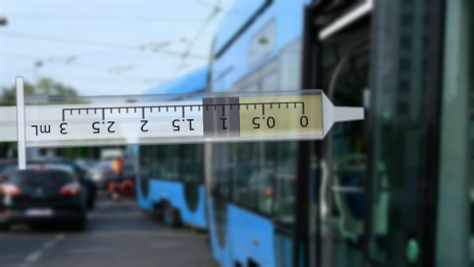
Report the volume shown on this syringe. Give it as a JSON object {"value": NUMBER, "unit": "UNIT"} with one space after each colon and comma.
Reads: {"value": 0.8, "unit": "mL"}
